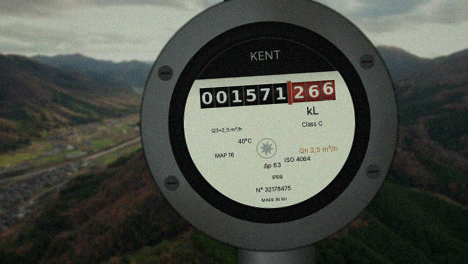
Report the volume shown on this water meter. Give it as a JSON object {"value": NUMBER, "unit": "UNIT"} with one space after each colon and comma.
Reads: {"value": 1571.266, "unit": "kL"}
